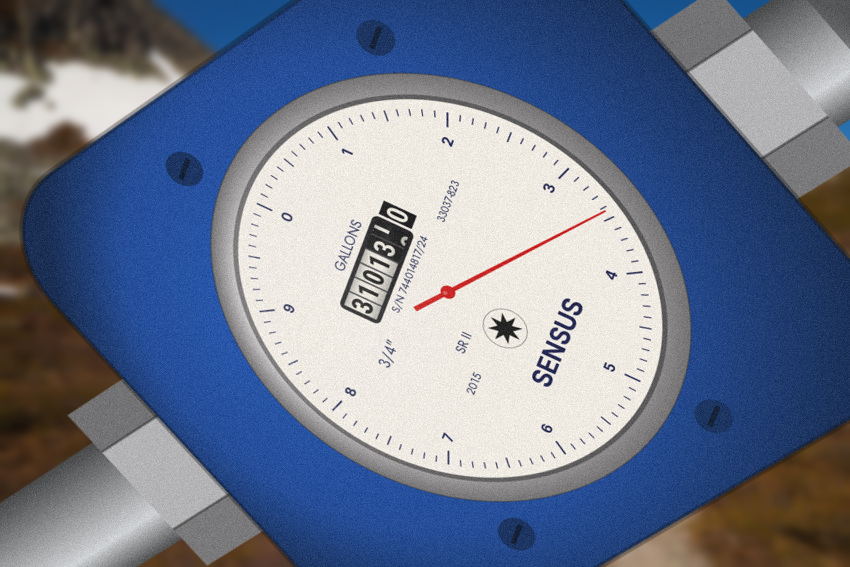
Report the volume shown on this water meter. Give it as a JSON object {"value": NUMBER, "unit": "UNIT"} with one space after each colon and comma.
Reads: {"value": 3101313.4, "unit": "gal"}
